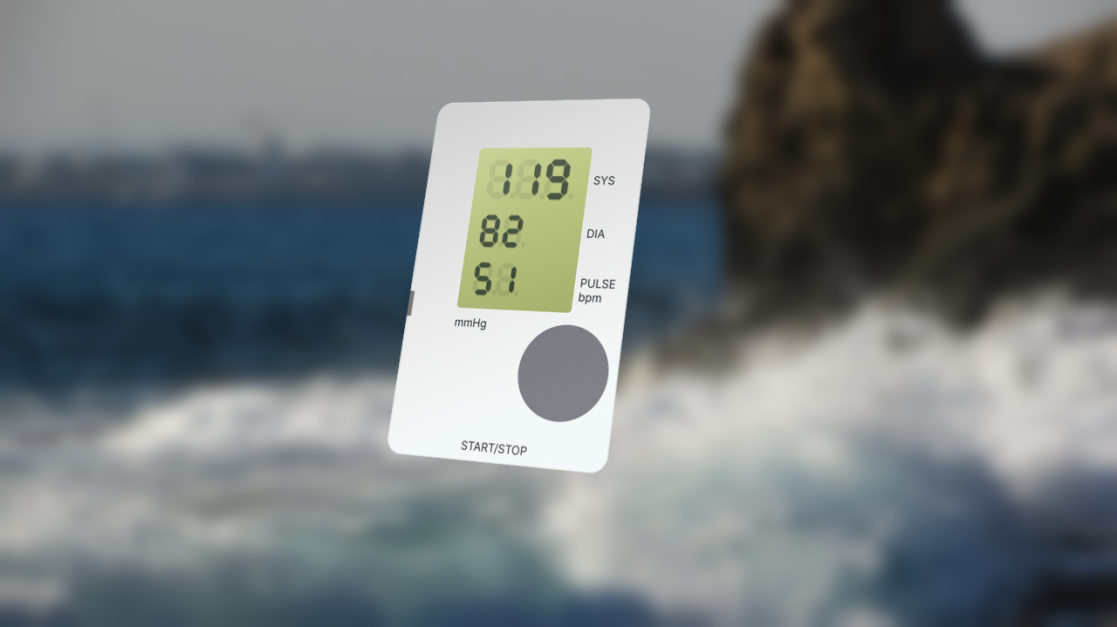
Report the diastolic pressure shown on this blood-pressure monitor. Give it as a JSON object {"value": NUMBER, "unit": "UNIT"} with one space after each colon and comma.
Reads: {"value": 82, "unit": "mmHg"}
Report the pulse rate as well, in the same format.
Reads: {"value": 51, "unit": "bpm"}
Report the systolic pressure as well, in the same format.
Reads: {"value": 119, "unit": "mmHg"}
